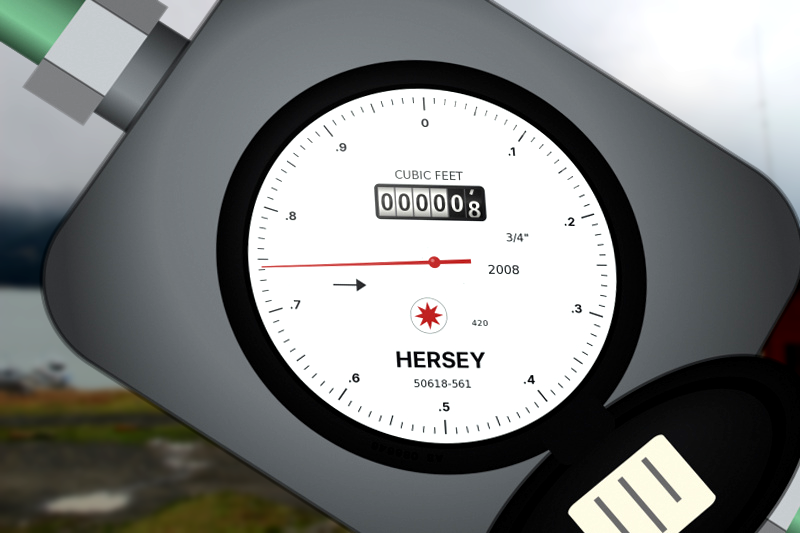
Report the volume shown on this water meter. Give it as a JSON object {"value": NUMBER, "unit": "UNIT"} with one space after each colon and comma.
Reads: {"value": 7.74, "unit": "ft³"}
